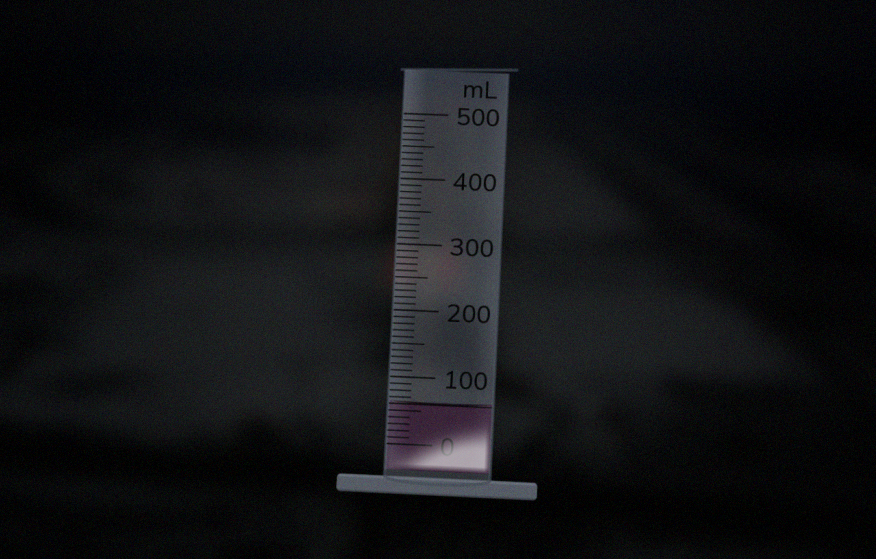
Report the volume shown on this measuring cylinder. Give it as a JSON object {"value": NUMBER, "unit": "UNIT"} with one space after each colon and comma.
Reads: {"value": 60, "unit": "mL"}
